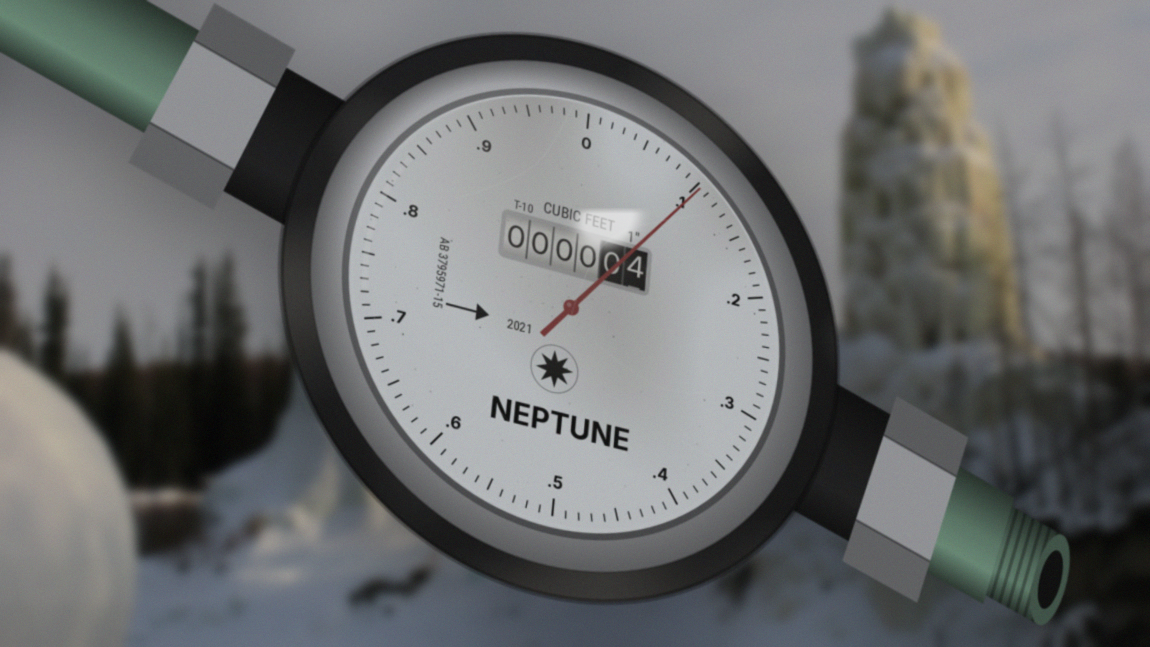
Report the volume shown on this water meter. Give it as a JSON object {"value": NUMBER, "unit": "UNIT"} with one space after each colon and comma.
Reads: {"value": 4.10, "unit": "ft³"}
